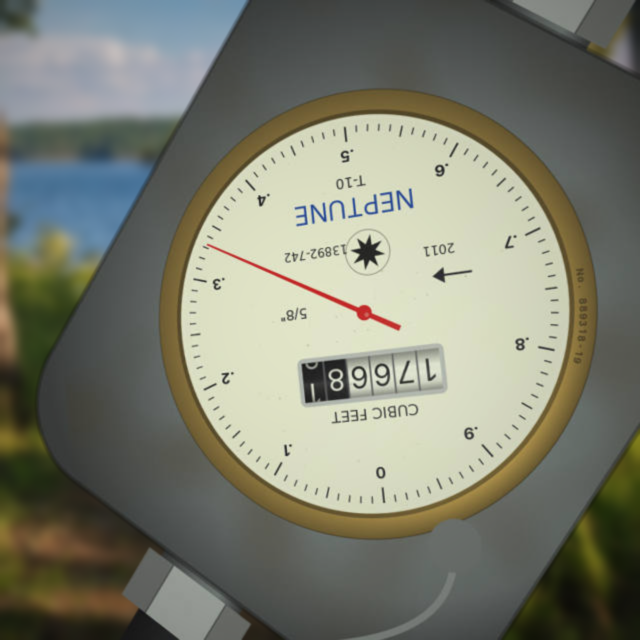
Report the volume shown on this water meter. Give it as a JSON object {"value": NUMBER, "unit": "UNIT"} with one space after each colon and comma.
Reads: {"value": 176681.33, "unit": "ft³"}
